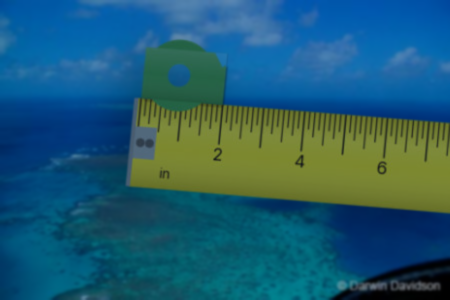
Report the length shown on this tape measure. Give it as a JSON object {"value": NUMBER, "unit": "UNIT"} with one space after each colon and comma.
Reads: {"value": 2, "unit": "in"}
